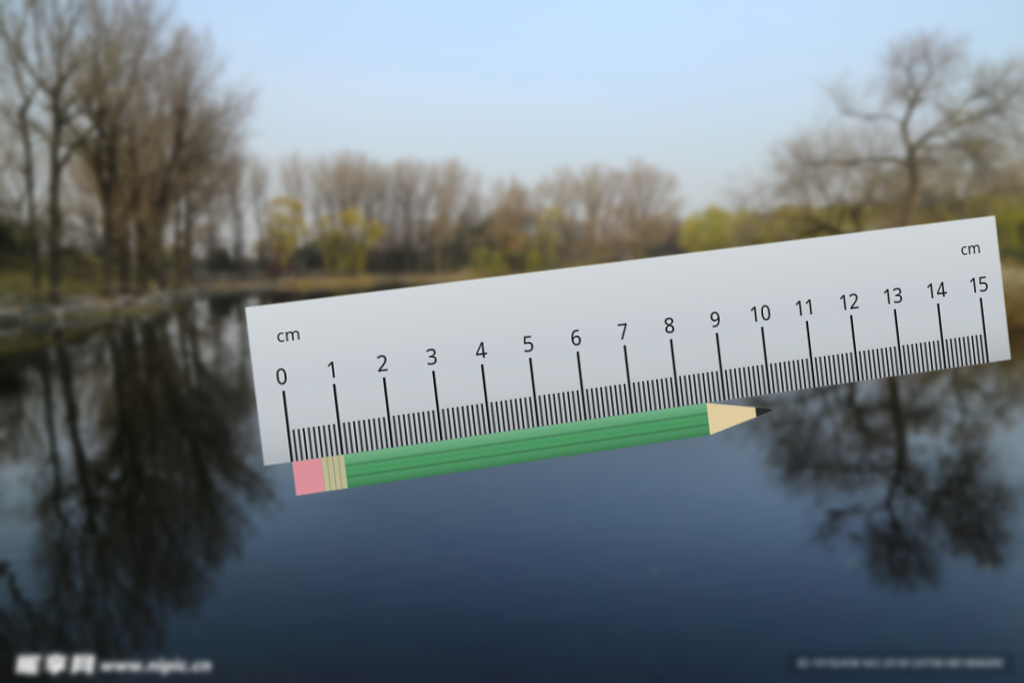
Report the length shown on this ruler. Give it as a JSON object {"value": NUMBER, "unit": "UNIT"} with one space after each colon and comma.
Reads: {"value": 10, "unit": "cm"}
